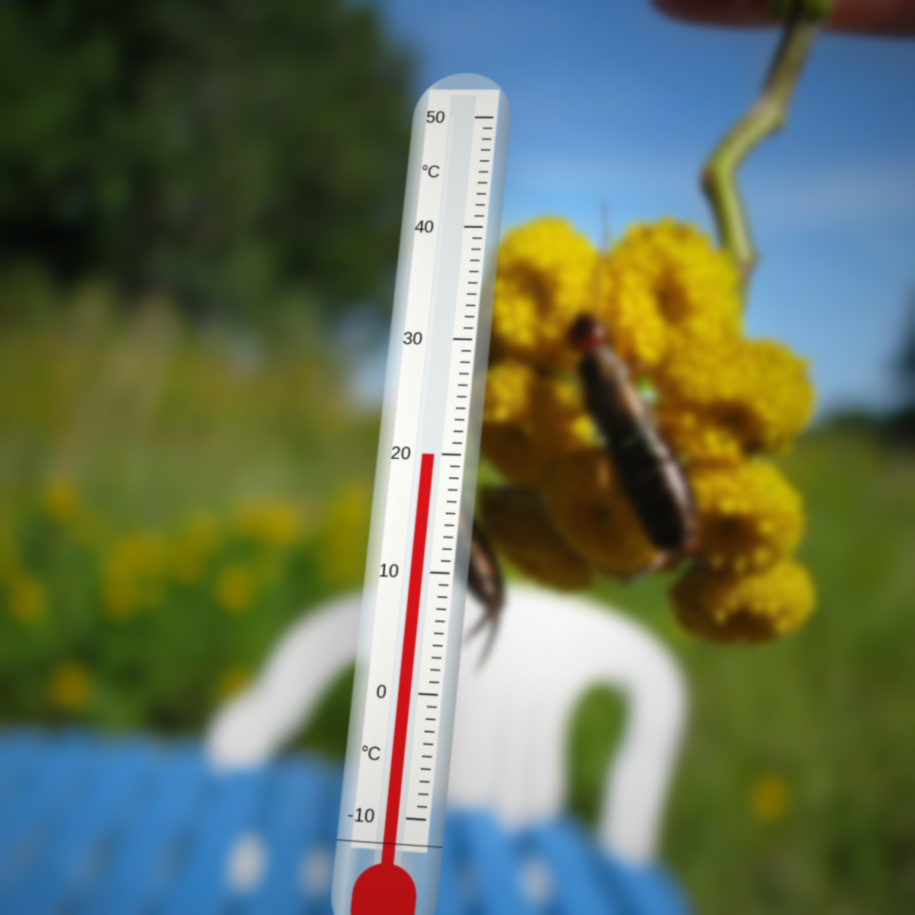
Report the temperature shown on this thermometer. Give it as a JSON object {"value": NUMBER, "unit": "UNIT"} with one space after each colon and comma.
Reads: {"value": 20, "unit": "°C"}
